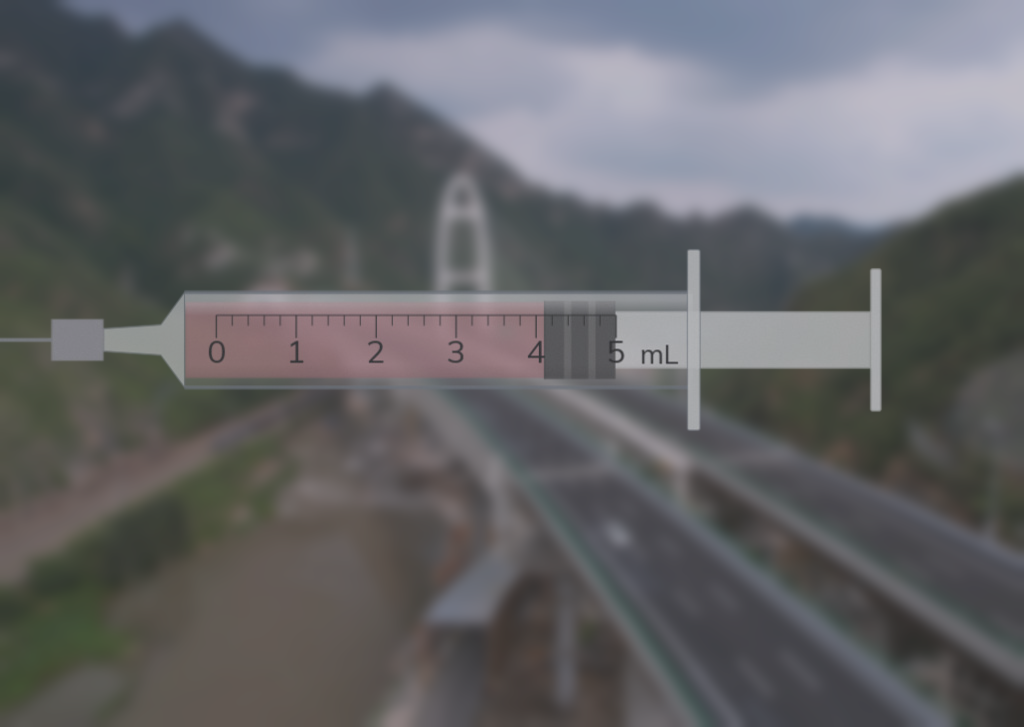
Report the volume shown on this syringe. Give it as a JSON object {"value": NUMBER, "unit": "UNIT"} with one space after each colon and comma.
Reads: {"value": 4.1, "unit": "mL"}
